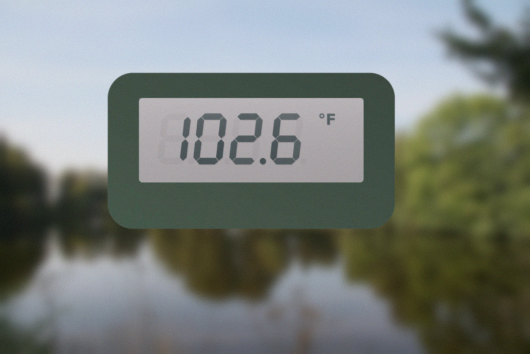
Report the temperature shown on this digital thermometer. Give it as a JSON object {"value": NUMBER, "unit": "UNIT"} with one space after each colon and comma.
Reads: {"value": 102.6, "unit": "°F"}
